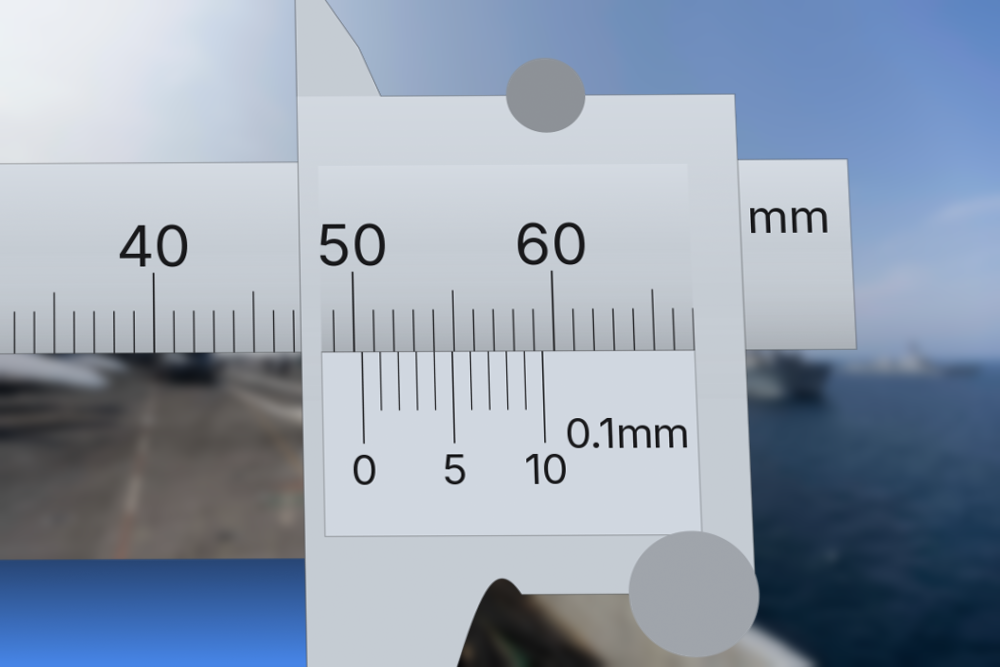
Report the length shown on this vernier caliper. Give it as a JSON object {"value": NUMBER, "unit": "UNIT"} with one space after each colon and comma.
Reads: {"value": 50.4, "unit": "mm"}
